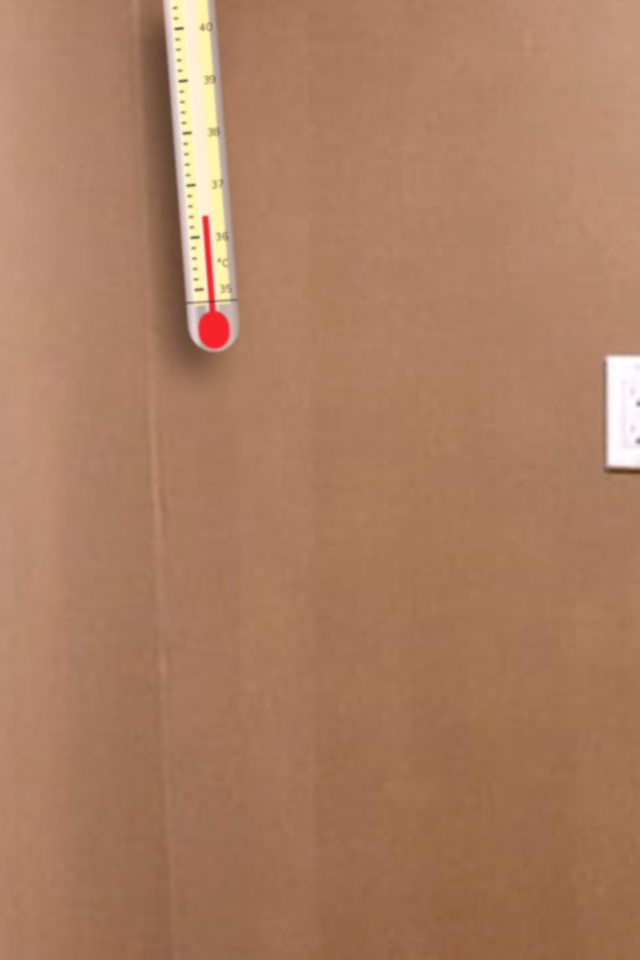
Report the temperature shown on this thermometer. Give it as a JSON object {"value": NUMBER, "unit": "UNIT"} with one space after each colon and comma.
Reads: {"value": 36.4, "unit": "°C"}
